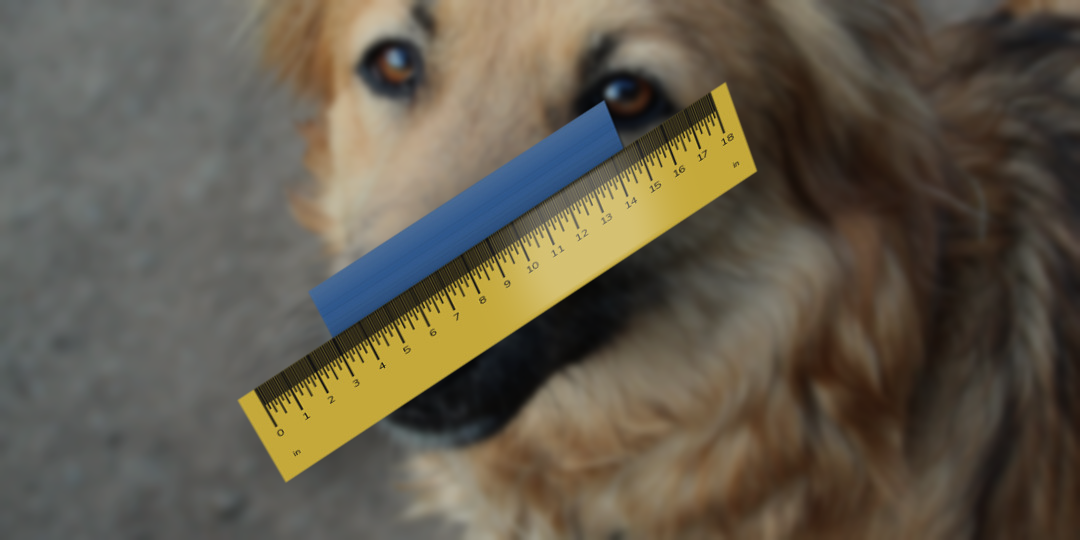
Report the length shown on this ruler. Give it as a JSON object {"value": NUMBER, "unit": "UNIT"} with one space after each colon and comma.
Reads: {"value": 11.5, "unit": "in"}
